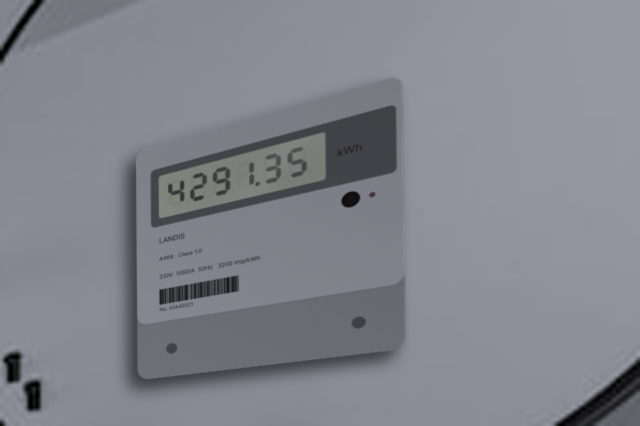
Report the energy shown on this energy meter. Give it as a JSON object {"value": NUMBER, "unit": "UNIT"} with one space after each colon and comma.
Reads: {"value": 4291.35, "unit": "kWh"}
